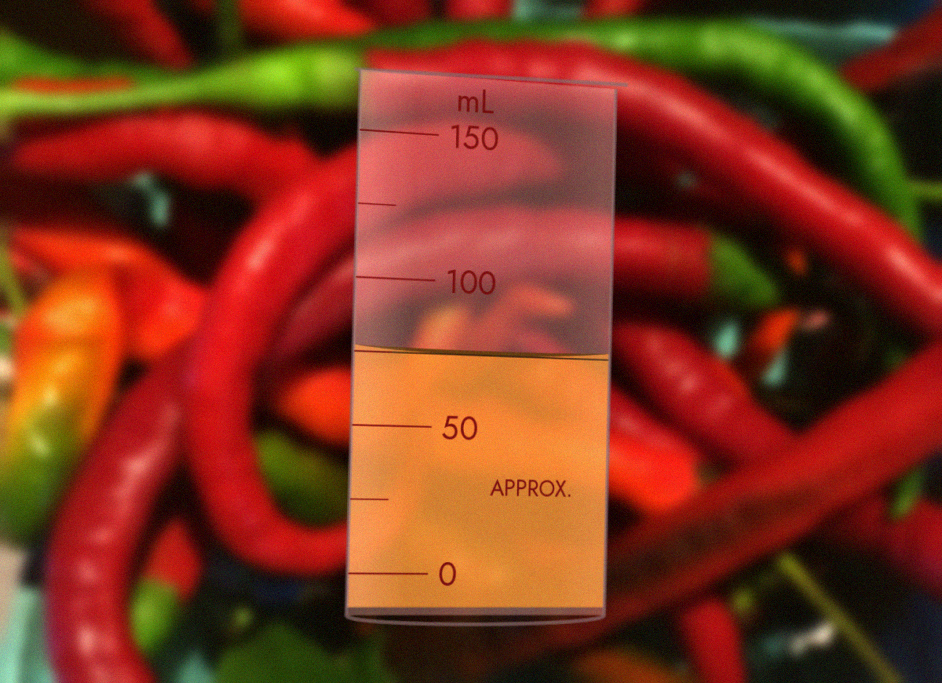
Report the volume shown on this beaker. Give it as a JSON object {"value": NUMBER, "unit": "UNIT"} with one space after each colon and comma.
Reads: {"value": 75, "unit": "mL"}
